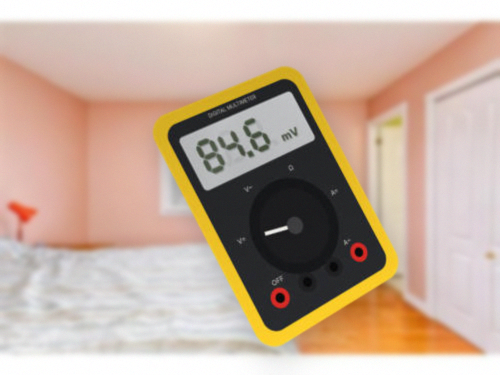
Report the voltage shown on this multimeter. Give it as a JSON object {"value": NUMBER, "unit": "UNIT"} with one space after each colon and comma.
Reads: {"value": 84.6, "unit": "mV"}
